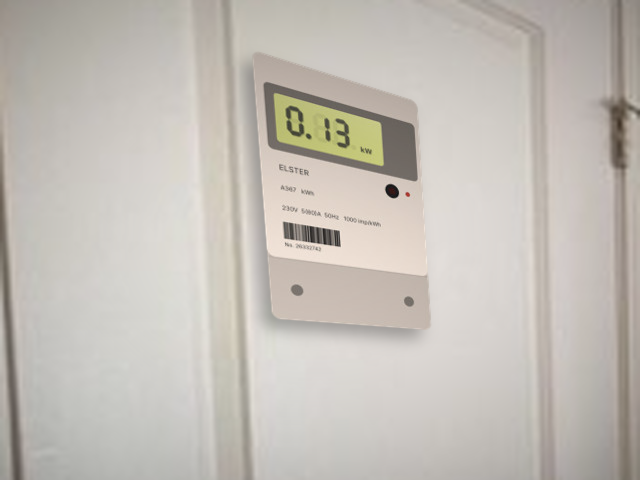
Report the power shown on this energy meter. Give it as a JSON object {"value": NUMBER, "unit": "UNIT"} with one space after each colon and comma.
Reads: {"value": 0.13, "unit": "kW"}
